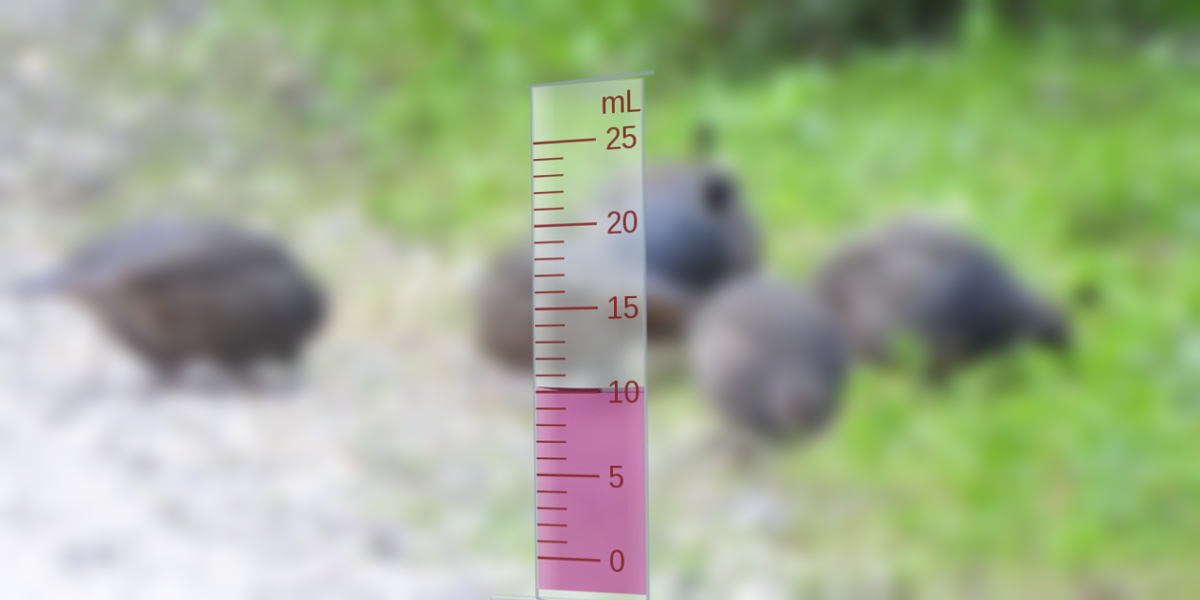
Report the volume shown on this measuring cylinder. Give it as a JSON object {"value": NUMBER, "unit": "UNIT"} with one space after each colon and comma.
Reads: {"value": 10, "unit": "mL"}
